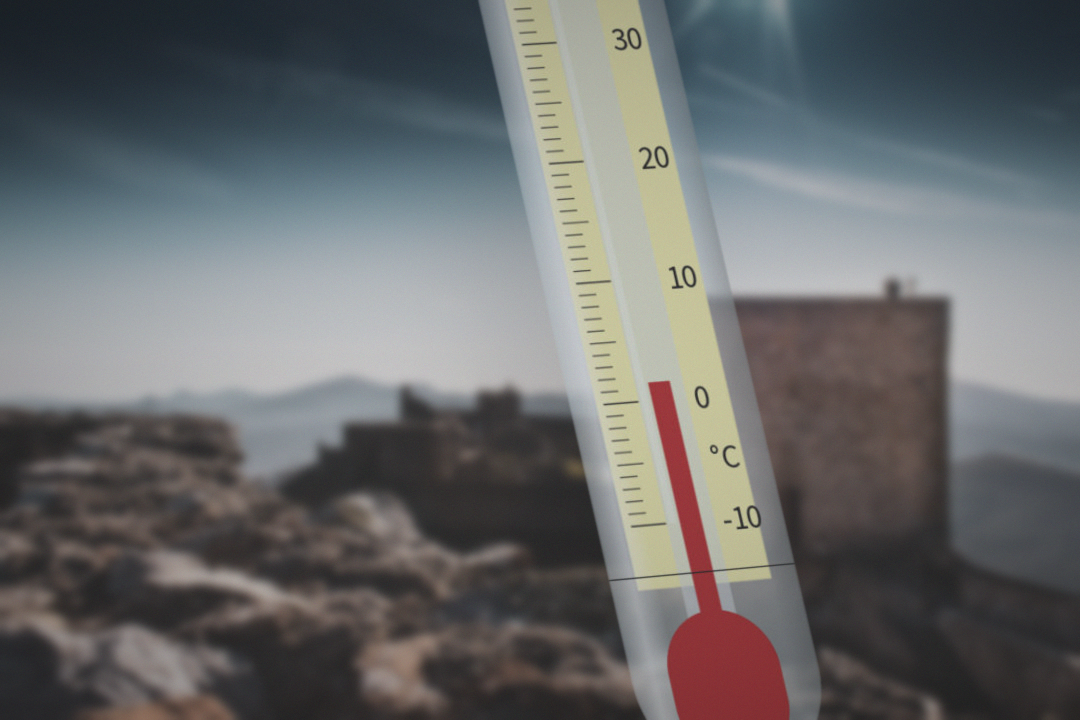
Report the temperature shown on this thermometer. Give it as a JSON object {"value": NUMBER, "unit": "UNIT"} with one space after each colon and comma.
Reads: {"value": 1.5, "unit": "°C"}
